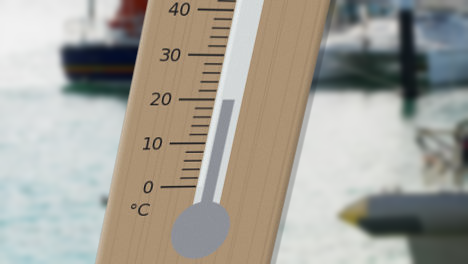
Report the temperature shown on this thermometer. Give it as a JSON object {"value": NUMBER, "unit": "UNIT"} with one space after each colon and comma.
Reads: {"value": 20, "unit": "°C"}
